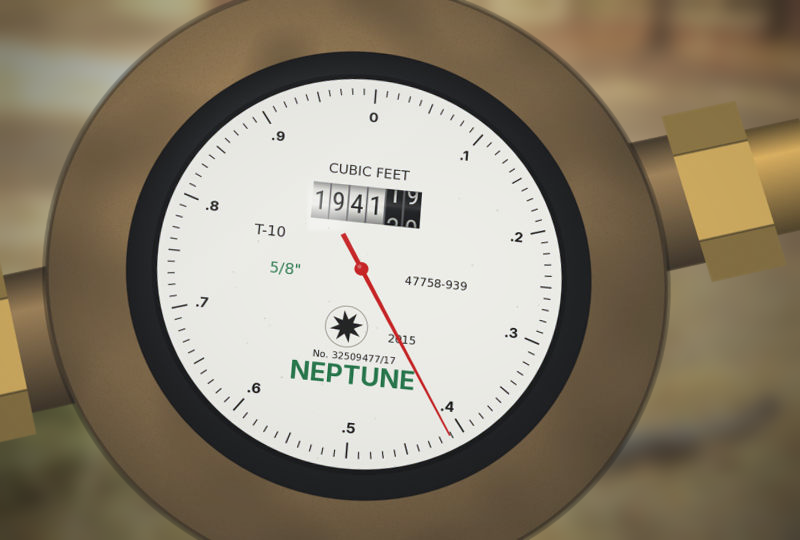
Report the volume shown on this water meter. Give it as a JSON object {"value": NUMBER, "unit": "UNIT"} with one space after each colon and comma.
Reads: {"value": 194119.41, "unit": "ft³"}
